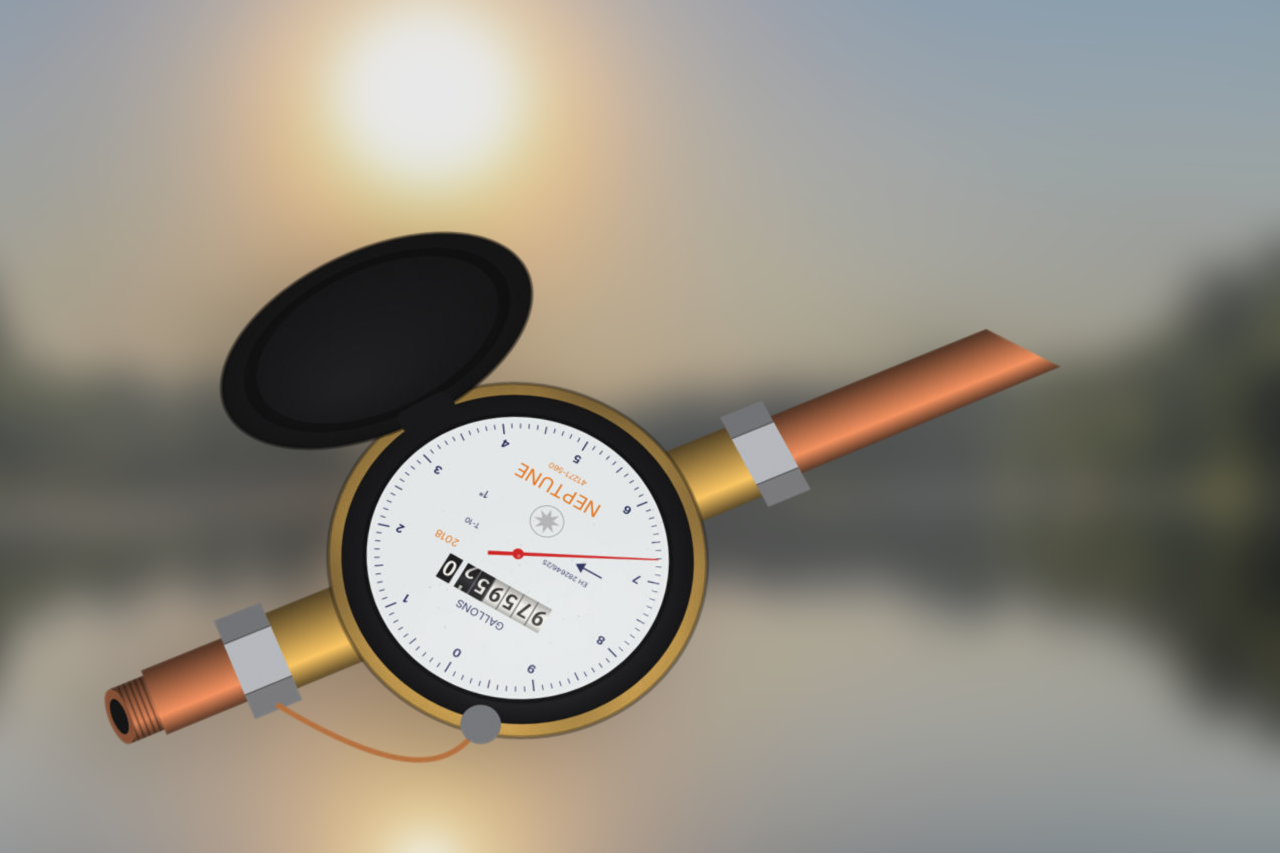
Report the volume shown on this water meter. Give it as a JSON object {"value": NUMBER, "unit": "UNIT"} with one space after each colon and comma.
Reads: {"value": 9759516.7, "unit": "gal"}
